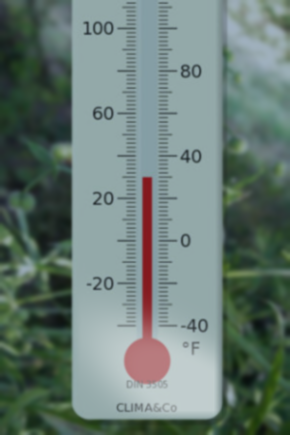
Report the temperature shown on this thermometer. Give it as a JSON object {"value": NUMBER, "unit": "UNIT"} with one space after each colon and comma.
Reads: {"value": 30, "unit": "°F"}
